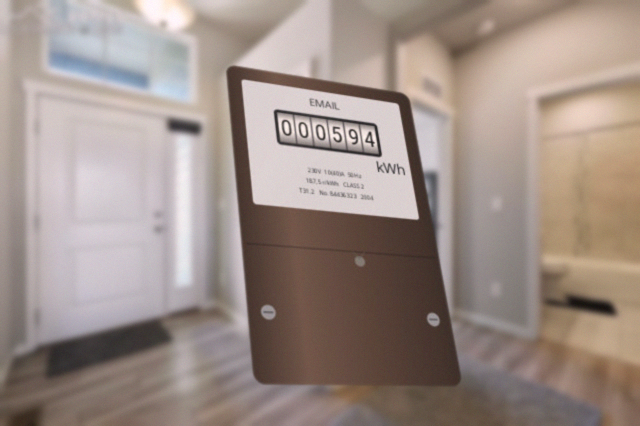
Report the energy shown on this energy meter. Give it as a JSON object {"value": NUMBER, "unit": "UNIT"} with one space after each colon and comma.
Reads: {"value": 594, "unit": "kWh"}
